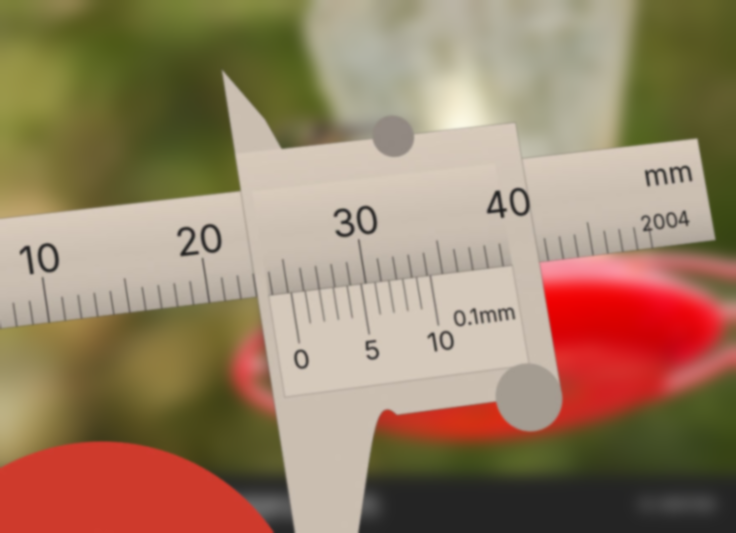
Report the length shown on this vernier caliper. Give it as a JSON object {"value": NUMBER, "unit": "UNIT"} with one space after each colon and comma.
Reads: {"value": 25.2, "unit": "mm"}
